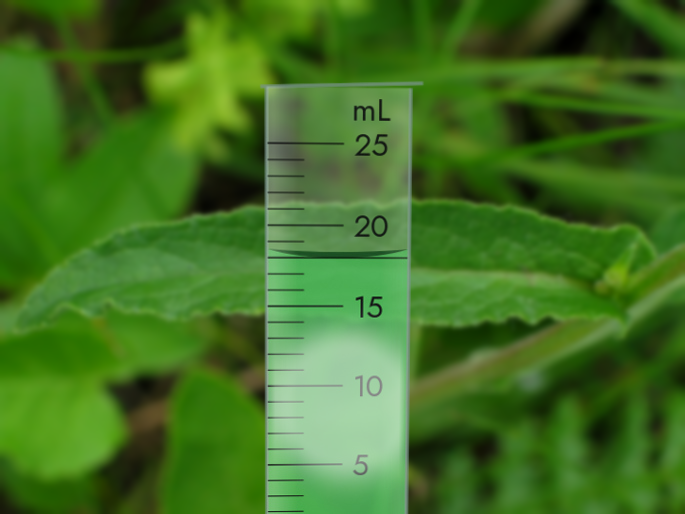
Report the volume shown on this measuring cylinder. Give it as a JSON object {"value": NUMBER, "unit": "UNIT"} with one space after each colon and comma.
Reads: {"value": 18, "unit": "mL"}
